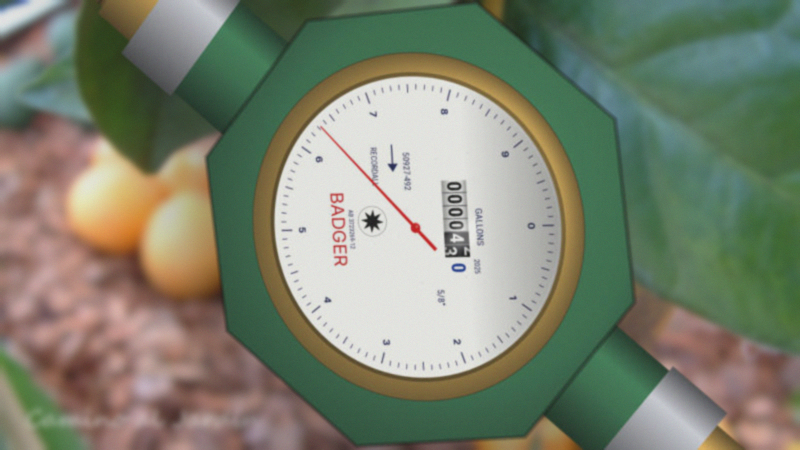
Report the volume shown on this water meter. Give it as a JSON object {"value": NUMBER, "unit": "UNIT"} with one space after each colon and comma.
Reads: {"value": 426.3, "unit": "gal"}
